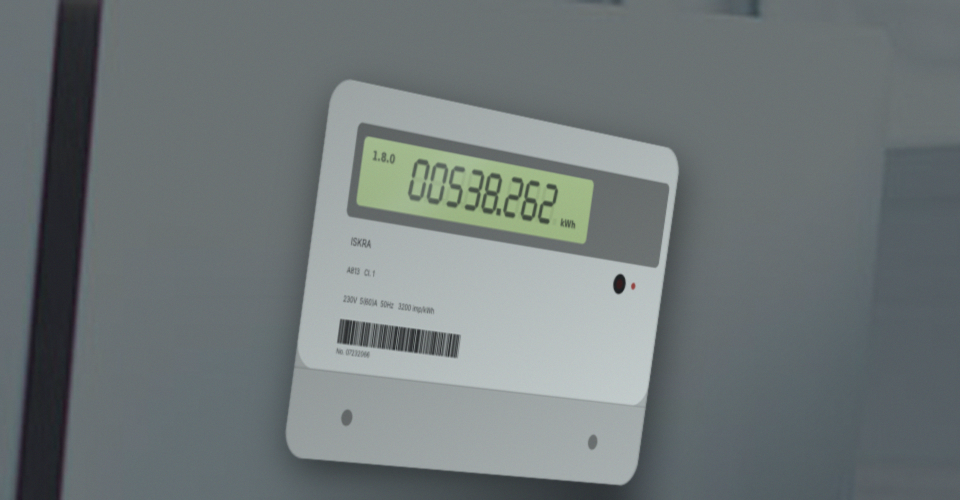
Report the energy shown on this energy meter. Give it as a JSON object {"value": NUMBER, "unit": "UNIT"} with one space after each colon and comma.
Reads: {"value": 538.262, "unit": "kWh"}
